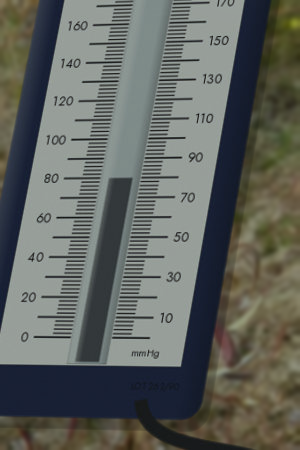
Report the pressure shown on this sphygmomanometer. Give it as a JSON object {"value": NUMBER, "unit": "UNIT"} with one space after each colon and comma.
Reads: {"value": 80, "unit": "mmHg"}
